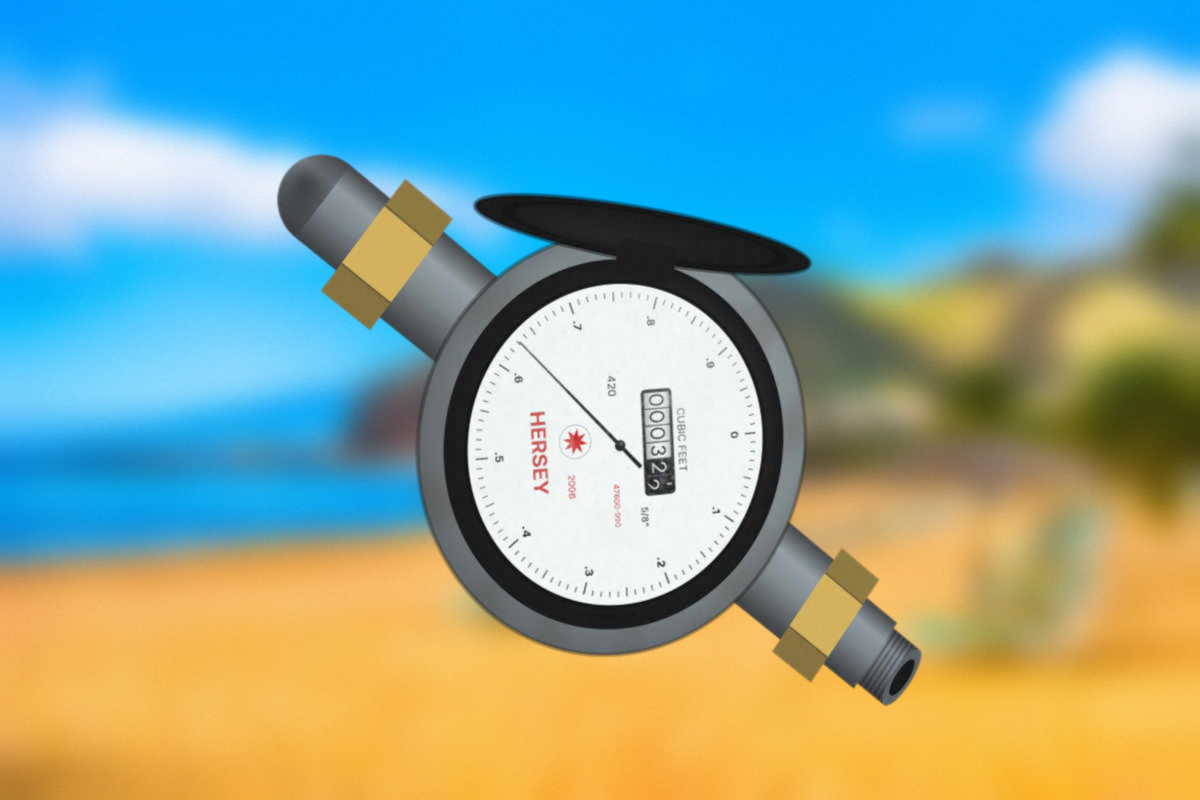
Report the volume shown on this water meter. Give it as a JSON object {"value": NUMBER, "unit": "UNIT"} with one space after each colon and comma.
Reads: {"value": 321.63, "unit": "ft³"}
